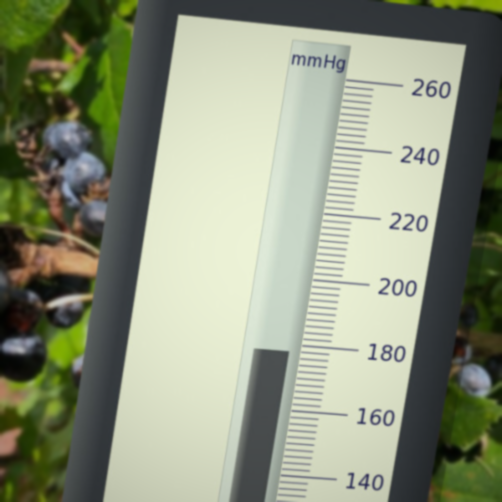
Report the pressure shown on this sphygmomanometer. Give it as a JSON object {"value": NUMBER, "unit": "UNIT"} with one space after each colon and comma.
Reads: {"value": 178, "unit": "mmHg"}
